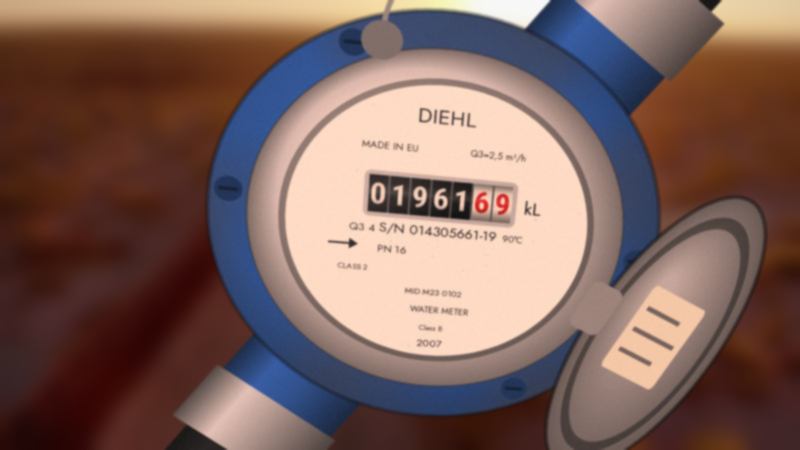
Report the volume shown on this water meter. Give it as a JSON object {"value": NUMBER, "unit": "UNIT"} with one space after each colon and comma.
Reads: {"value": 1961.69, "unit": "kL"}
